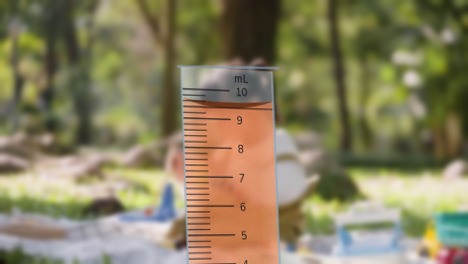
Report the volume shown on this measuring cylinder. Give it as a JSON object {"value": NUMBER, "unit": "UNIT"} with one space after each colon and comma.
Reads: {"value": 9.4, "unit": "mL"}
